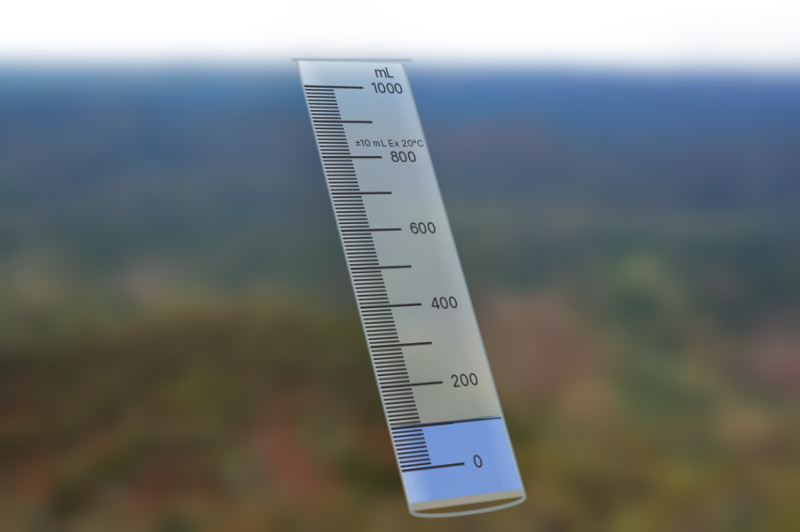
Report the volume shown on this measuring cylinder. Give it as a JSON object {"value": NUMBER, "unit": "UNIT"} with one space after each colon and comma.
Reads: {"value": 100, "unit": "mL"}
